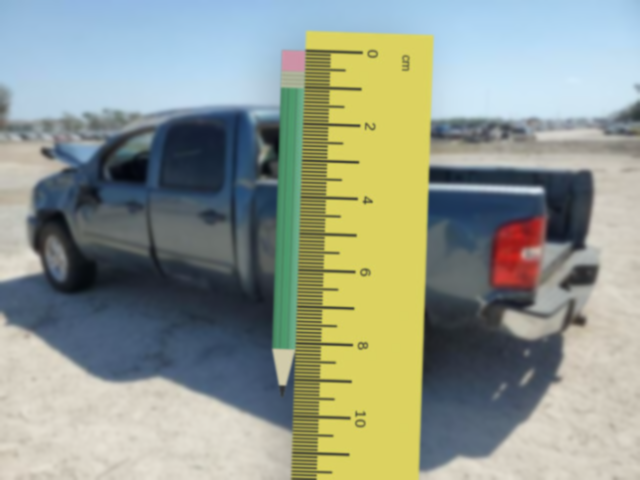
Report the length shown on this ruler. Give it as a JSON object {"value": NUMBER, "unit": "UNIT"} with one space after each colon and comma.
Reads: {"value": 9.5, "unit": "cm"}
